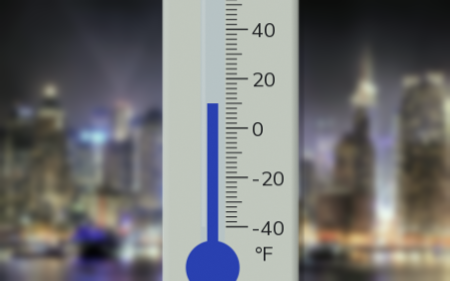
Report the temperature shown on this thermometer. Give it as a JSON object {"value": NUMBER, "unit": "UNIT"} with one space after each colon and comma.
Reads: {"value": 10, "unit": "°F"}
